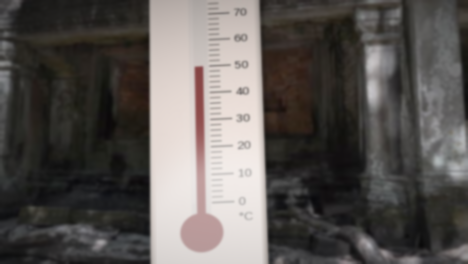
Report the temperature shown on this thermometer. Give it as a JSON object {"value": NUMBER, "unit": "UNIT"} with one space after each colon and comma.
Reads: {"value": 50, "unit": "°C"}
